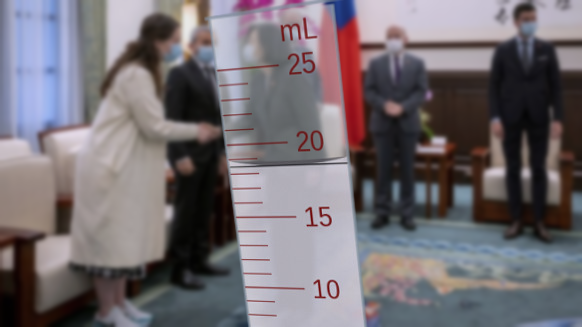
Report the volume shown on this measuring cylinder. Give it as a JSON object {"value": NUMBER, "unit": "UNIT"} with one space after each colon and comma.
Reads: {"value": 18.5, "unit": "mL"}
